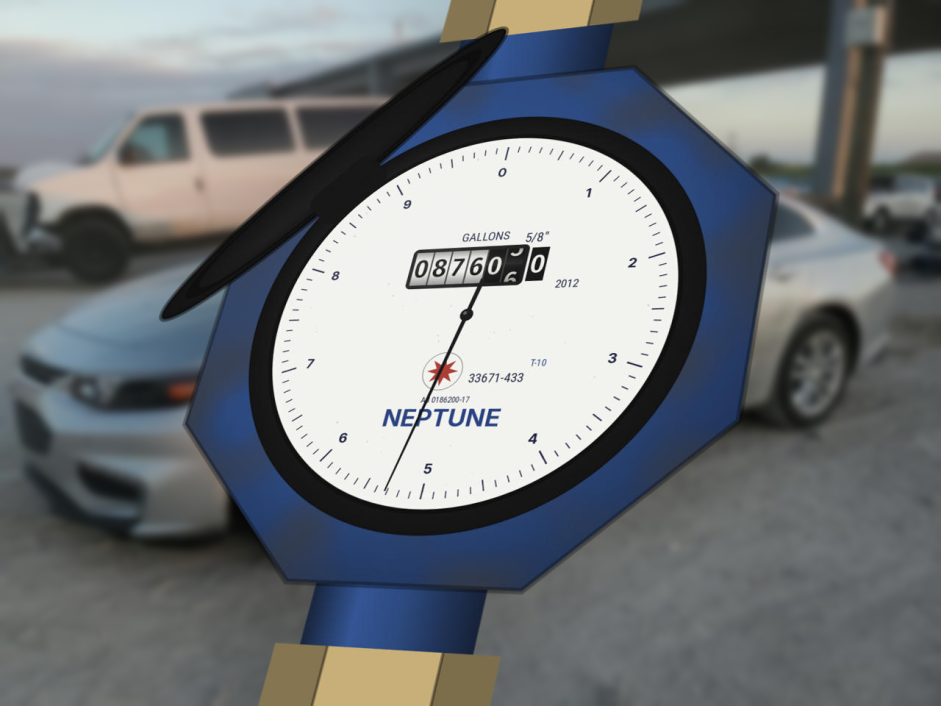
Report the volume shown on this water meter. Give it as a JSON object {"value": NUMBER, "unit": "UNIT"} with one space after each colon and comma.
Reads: {"value": 876055.3, "unit": "gal"}
